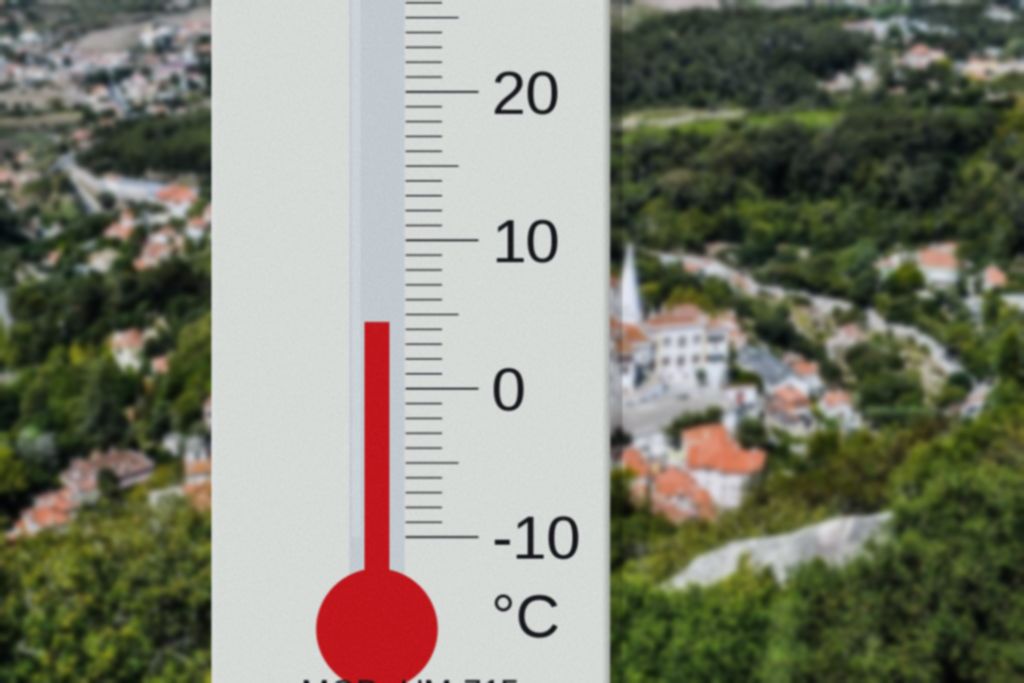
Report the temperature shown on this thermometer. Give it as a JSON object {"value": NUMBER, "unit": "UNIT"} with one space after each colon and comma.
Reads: {"value": 4.5, "unit": "°C"}
